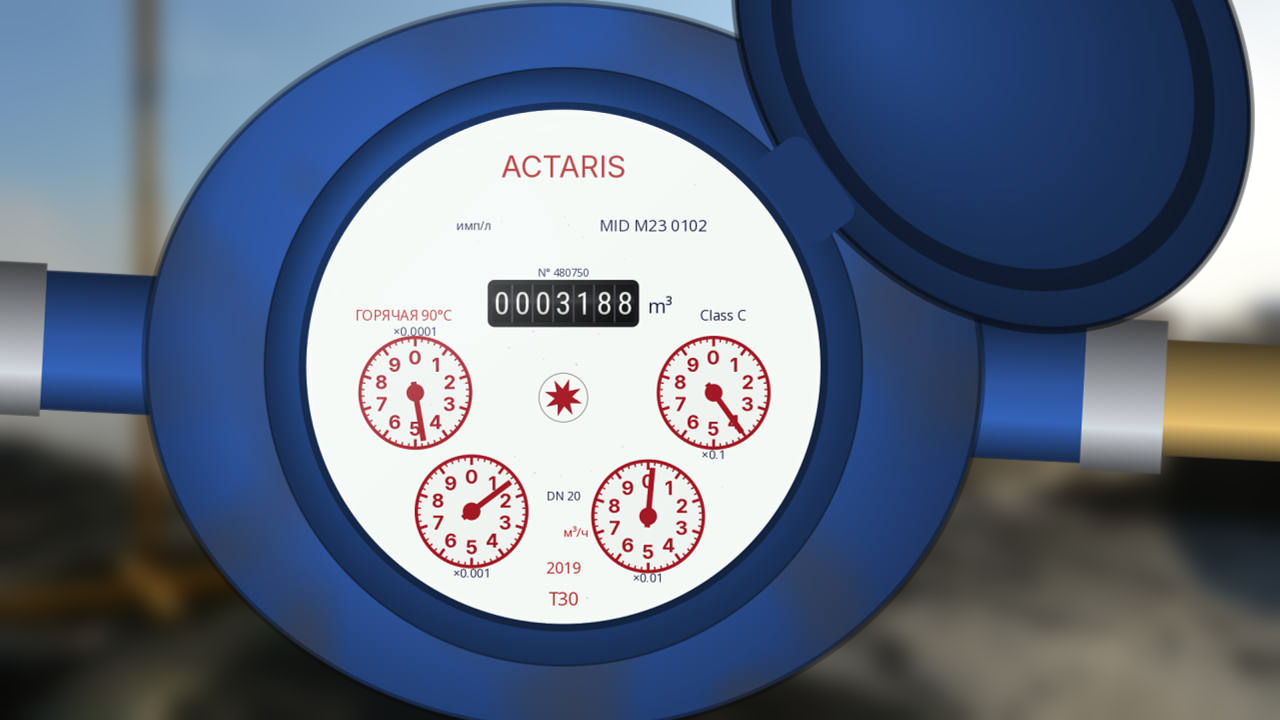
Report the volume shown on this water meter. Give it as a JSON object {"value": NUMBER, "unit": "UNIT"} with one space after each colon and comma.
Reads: {"value": 3188.4014, "unit": "m³"}
